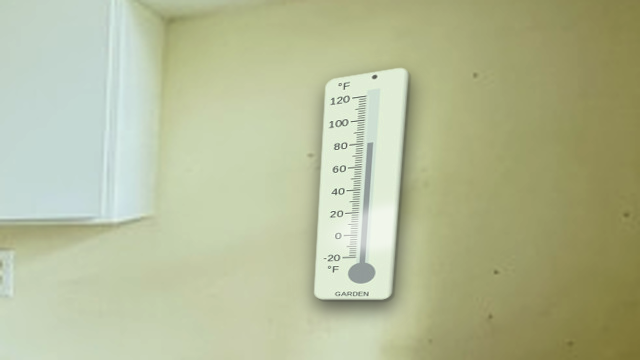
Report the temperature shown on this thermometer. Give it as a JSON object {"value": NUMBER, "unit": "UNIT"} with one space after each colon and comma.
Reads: {"value": 80, "unit": "°F"}
